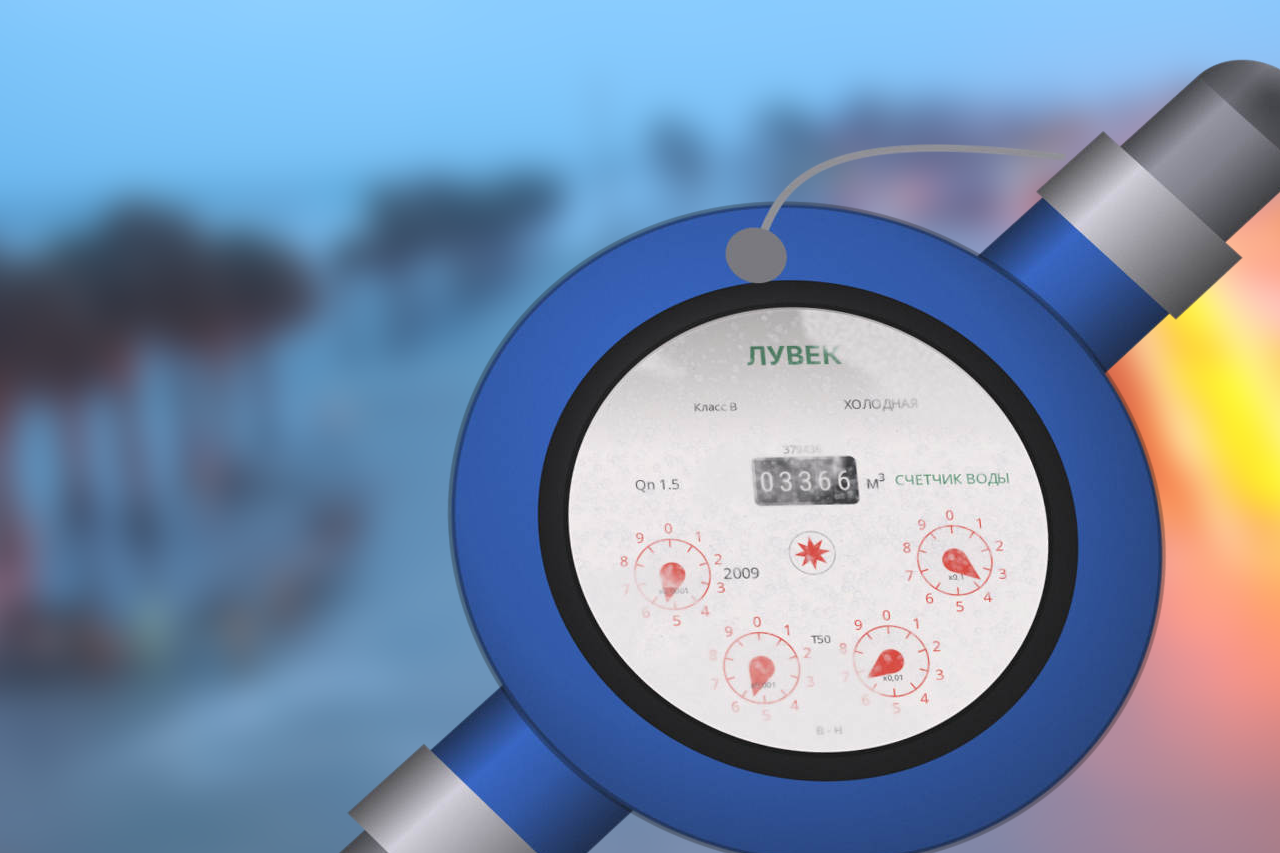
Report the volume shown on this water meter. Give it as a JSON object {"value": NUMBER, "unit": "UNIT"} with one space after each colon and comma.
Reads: {"value": 3366.3655, "unit": "m³"}
